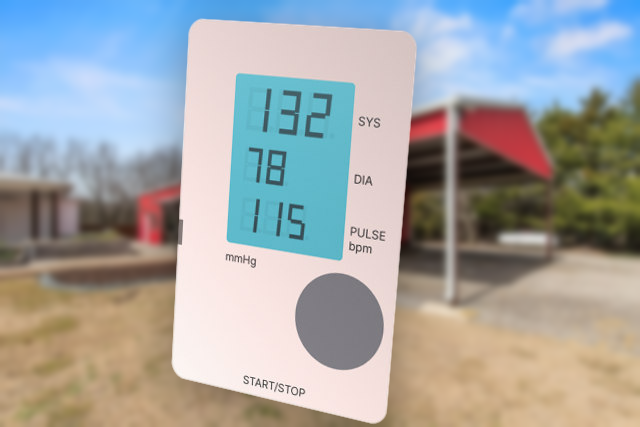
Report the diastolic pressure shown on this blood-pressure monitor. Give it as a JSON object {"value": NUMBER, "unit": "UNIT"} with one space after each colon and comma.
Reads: {"value": 78, "unit": "mmHg"}
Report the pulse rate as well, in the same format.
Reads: {"value": 115, "unit": "bpm"}
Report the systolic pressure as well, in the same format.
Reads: {"value": 132, "unit": "mmHg"}
